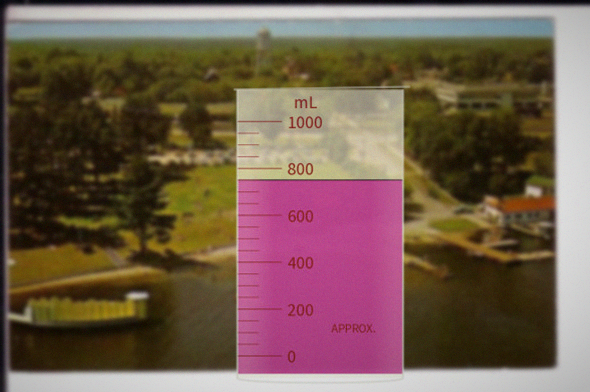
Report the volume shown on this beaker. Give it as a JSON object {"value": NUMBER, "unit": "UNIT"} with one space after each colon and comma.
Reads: {"value": 750, "unit": "mL"}
